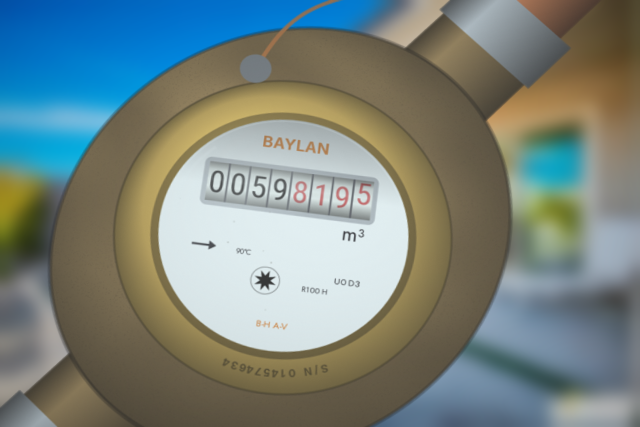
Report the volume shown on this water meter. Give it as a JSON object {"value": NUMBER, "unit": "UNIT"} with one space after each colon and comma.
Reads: {"value": 59.8195, "unit": "m³"}
